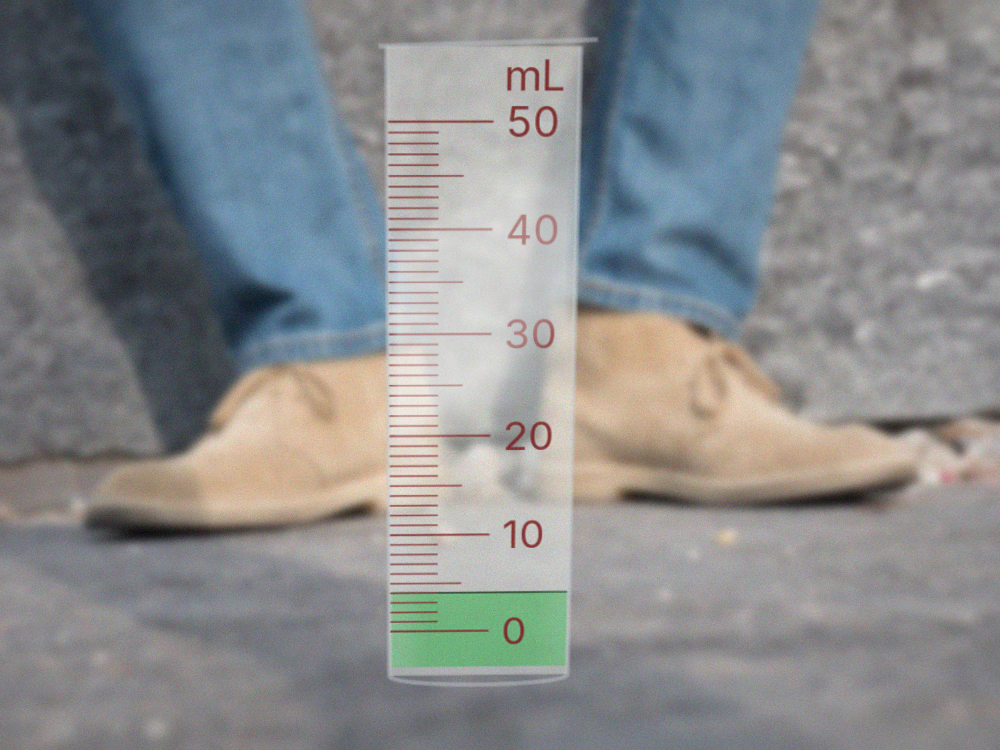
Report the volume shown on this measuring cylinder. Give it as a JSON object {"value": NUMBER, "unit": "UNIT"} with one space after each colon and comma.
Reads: {"value": 4, "unit": "mL"}
